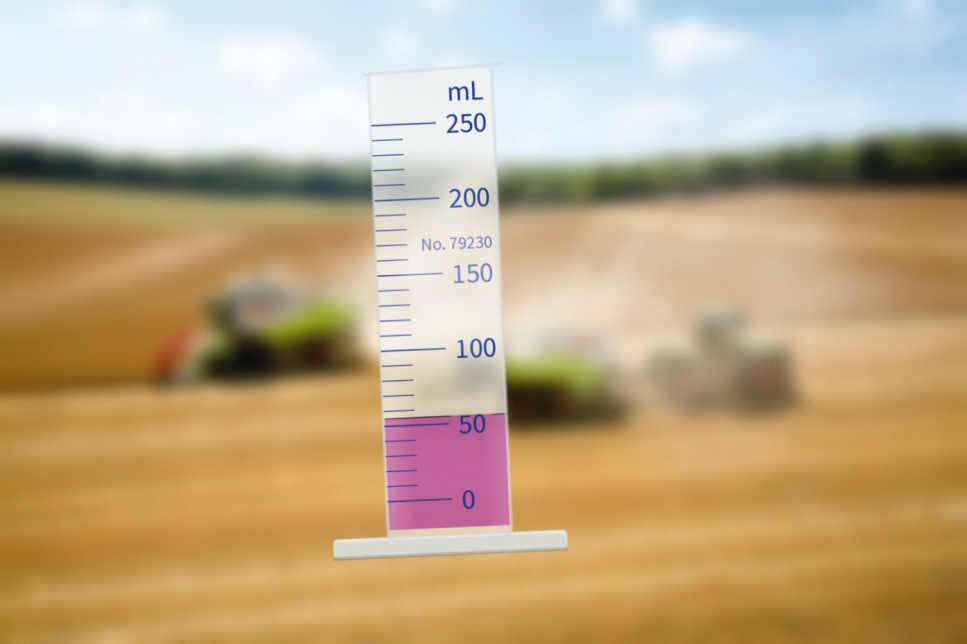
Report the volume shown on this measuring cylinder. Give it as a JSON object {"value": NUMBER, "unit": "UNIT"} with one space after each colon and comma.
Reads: {"value": 55, "unit": "mL"}
